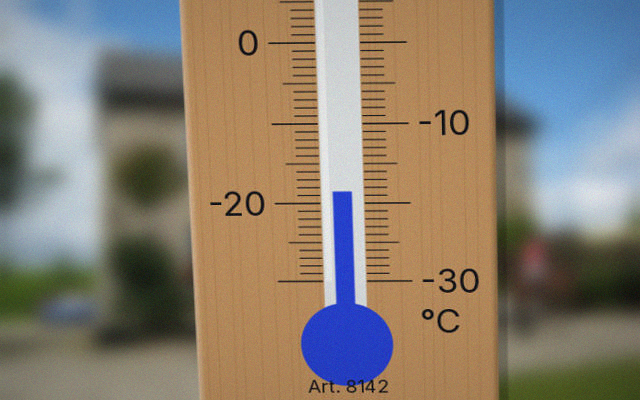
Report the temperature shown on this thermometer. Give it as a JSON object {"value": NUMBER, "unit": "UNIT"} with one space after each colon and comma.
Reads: {"value": -18.5, "unit": "°C"}
